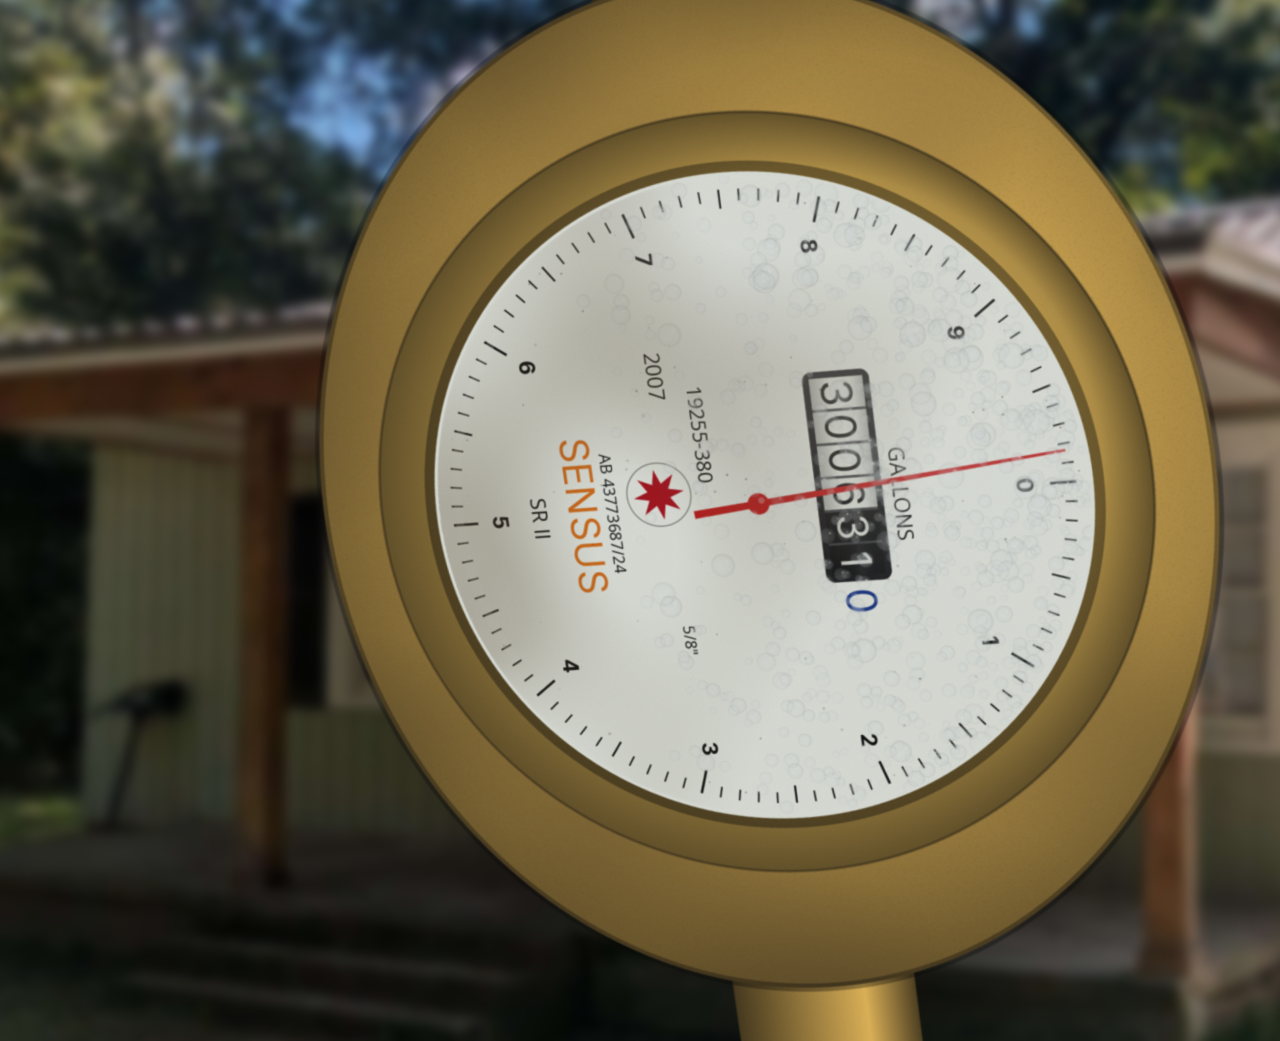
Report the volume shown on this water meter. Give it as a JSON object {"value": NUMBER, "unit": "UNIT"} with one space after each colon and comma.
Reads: {"value": 3006309.8, "unit": "gal"}
